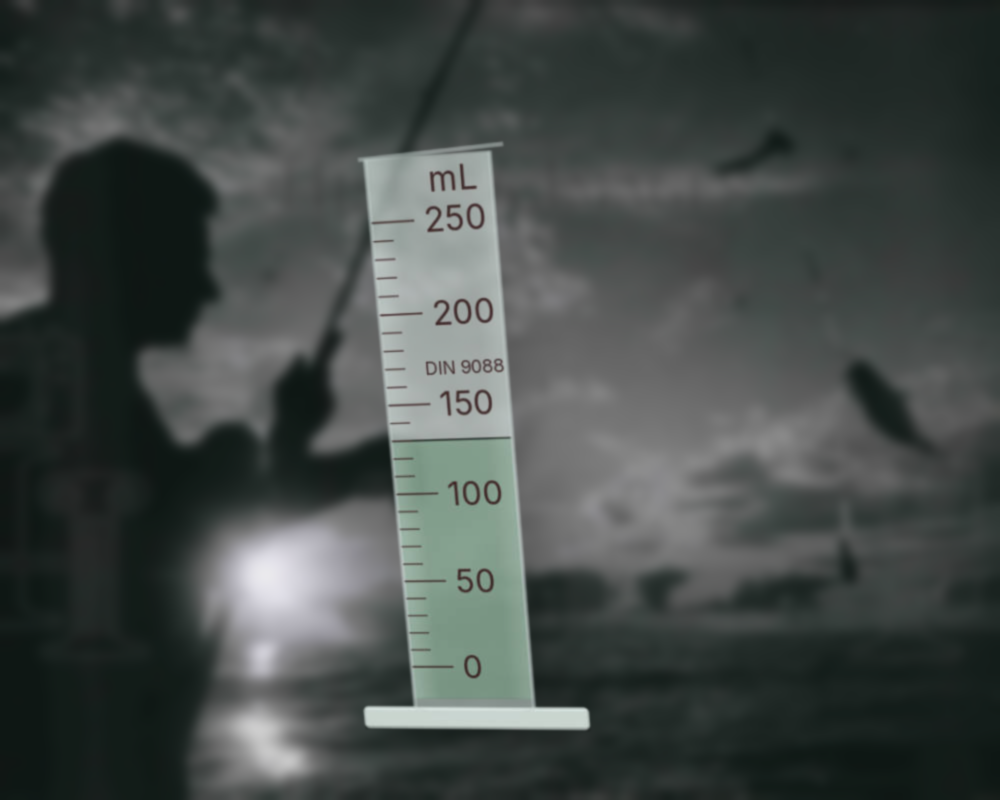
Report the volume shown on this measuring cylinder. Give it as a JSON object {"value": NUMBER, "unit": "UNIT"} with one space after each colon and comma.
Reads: {"value": 130, "unit": "mL"}
